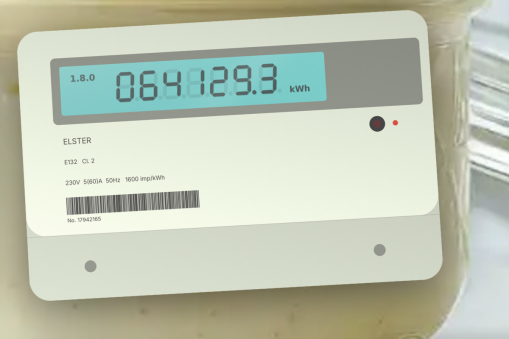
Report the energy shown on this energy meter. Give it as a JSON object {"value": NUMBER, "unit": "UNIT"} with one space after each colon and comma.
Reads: {"value": 64129.3, "unit": "kWh"}
